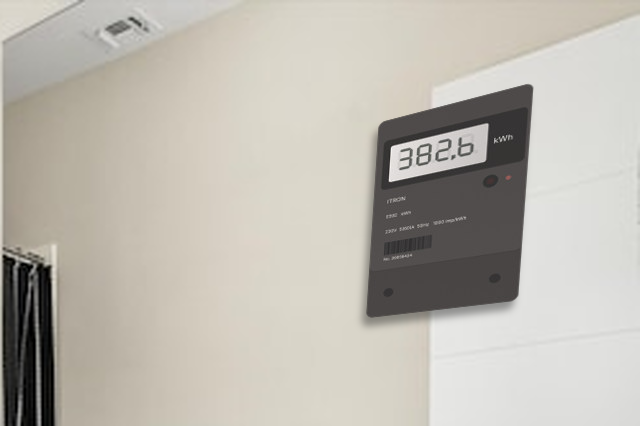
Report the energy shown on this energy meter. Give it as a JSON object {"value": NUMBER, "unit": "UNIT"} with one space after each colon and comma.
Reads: {"value": 382.6, "unit": "kWh"}
